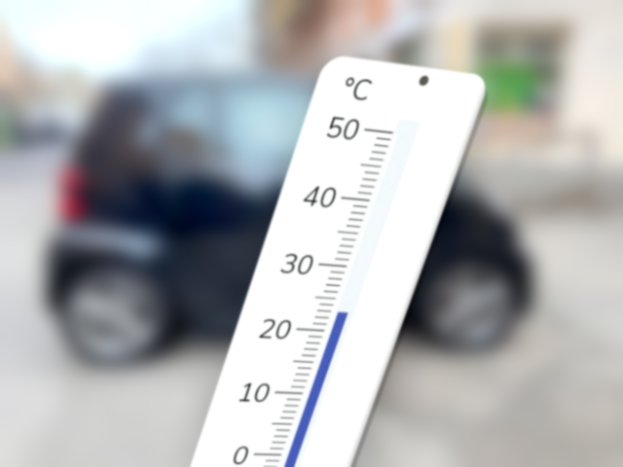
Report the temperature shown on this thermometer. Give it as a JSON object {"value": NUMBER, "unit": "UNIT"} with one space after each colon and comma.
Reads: {"value": 23, "unit": "°C"}
